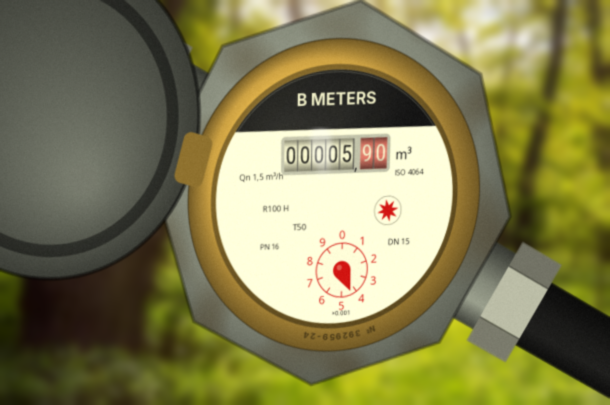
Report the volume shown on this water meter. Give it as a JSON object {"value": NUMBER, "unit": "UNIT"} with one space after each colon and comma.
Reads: {"value": 5.904, "unit": "m³"}
